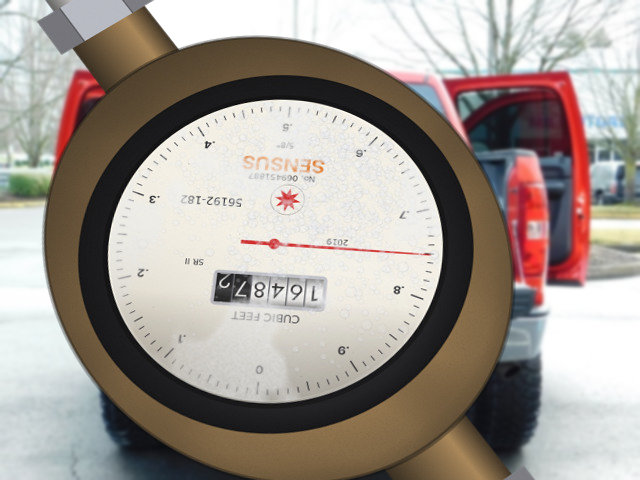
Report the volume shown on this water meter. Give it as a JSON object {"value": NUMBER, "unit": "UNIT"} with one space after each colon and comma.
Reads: {"value": 164871.75, "unit": "ft³"}
